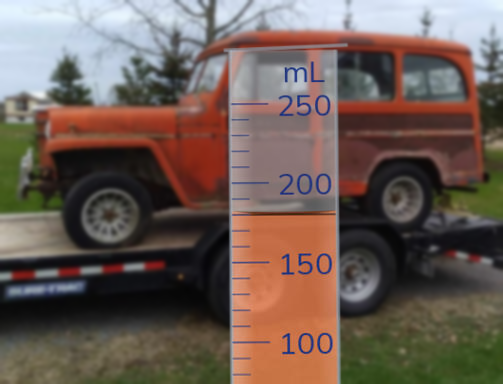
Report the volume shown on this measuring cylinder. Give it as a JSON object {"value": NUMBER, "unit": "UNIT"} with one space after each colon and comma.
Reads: {"value": 180, "unit": "mL"}
